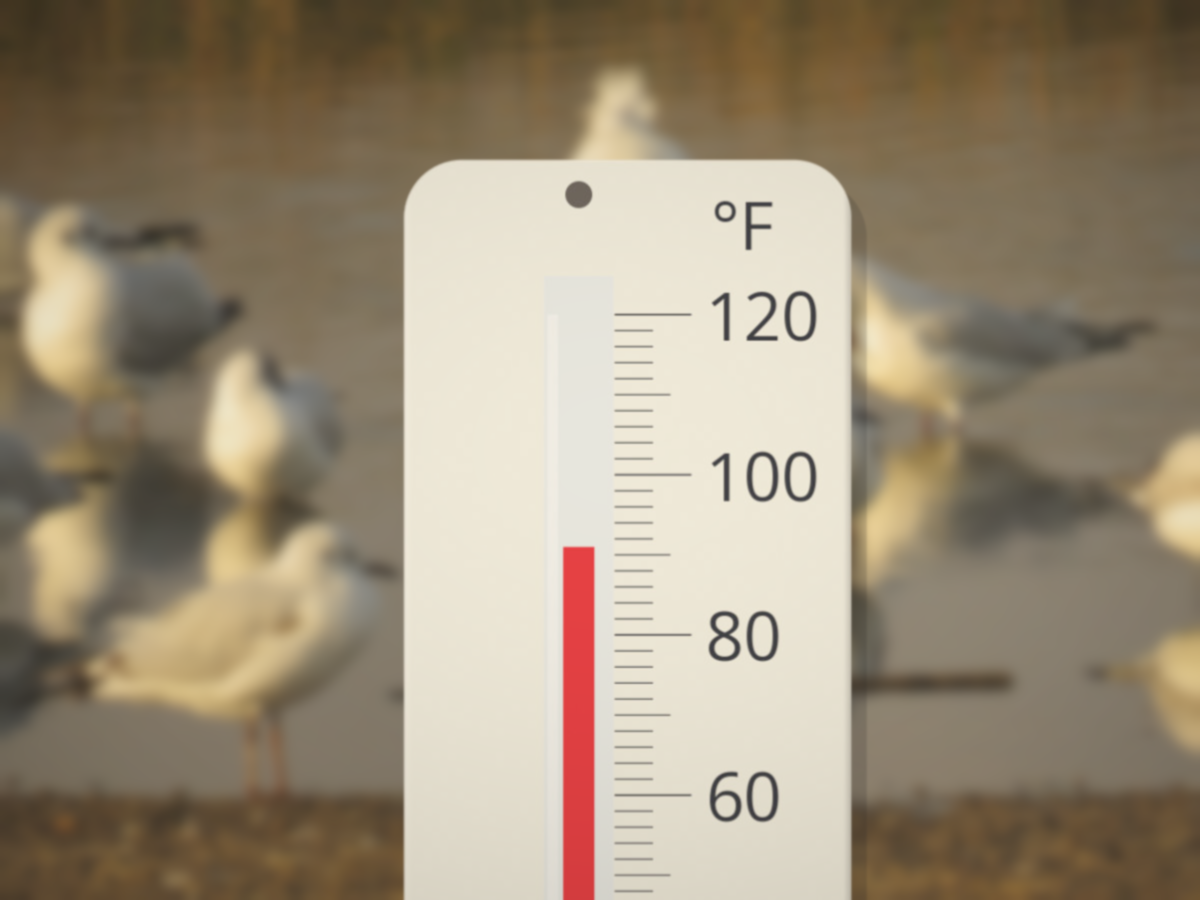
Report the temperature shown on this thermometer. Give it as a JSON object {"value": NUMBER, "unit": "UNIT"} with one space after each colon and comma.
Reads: {"value": 91, "unit": "°F"}
